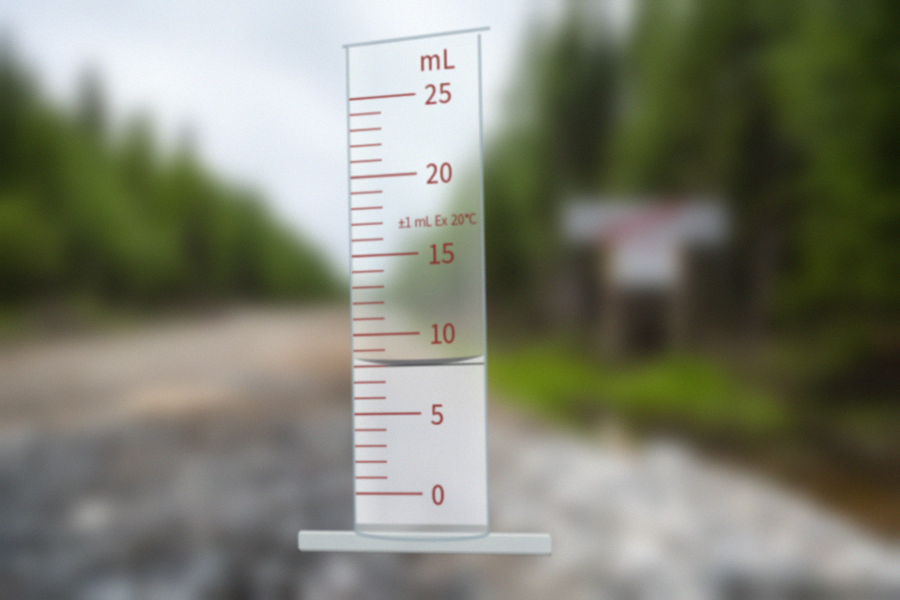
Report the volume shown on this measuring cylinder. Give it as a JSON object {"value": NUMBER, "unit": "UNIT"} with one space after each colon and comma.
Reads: {"value": 8, "unit": "mL"}
